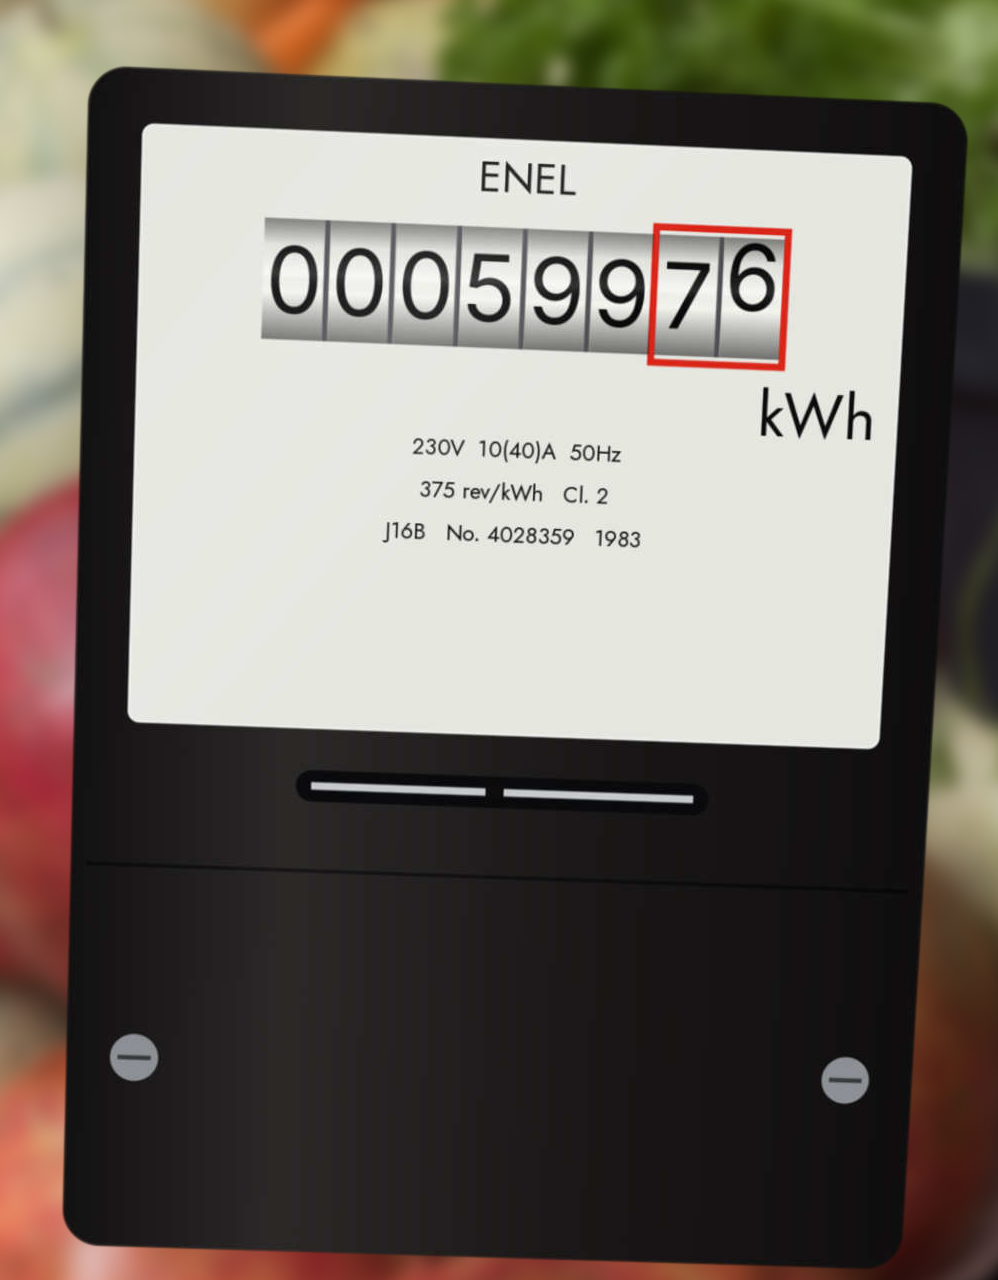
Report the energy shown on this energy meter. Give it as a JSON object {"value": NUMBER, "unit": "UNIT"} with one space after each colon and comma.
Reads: {"value": 599.76, "unit": "kWh"}
